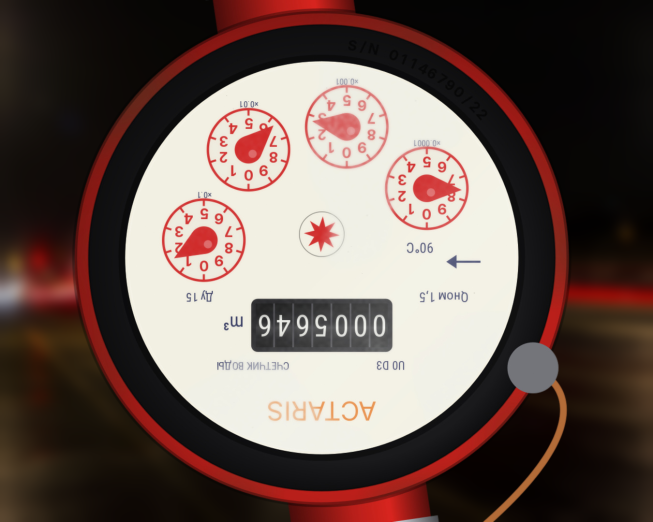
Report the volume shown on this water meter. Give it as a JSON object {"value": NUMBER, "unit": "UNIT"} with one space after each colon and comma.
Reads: {"value": 5646.1627, "unit": "m³"}
